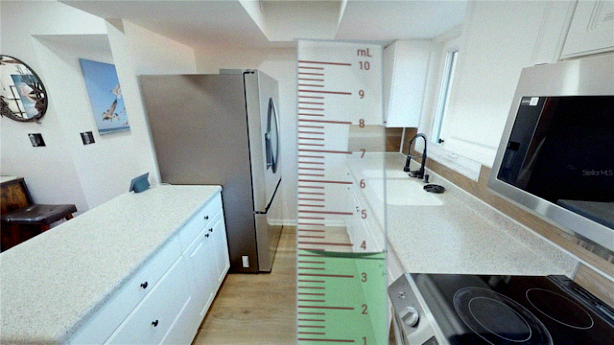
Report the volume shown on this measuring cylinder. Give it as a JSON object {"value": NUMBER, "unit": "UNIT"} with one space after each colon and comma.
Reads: {"value": 3.6, "unit": "mL"}
